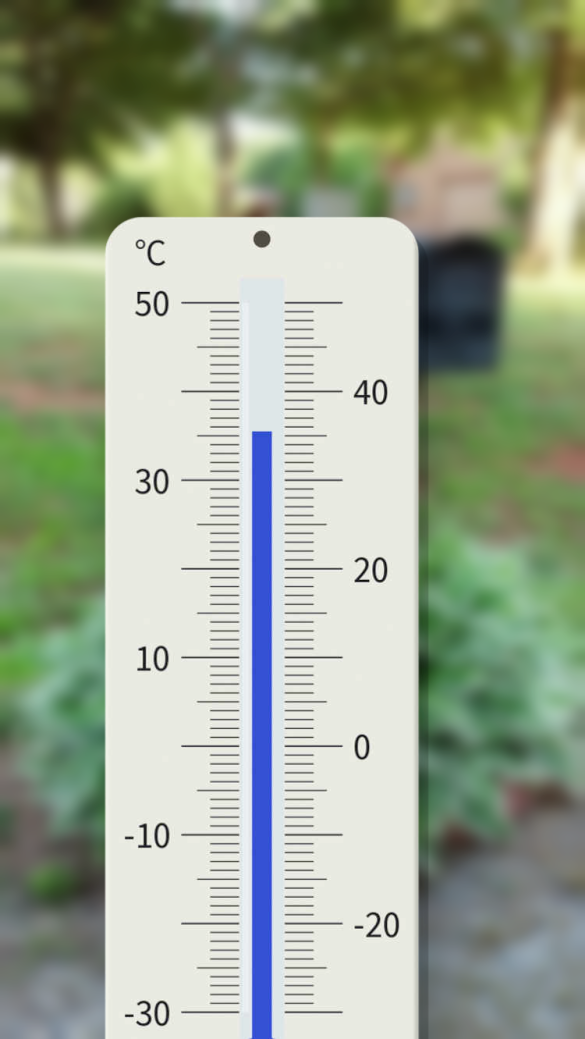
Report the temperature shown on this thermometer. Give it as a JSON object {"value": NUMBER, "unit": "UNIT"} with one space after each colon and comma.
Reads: {"value": 35.5, "unit": "°C"}
